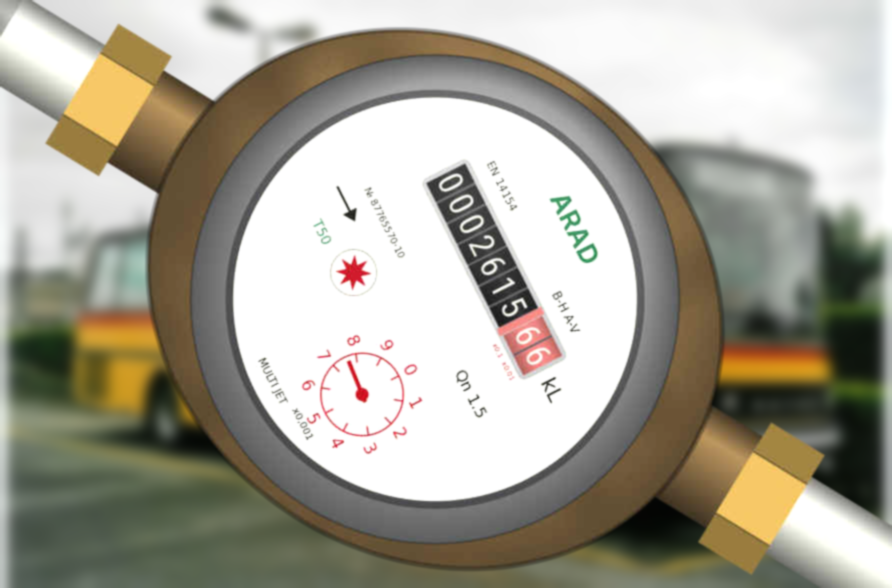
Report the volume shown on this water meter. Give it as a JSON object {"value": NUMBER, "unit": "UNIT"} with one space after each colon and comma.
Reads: {"value": 2615.667, "unit": "kL"}
